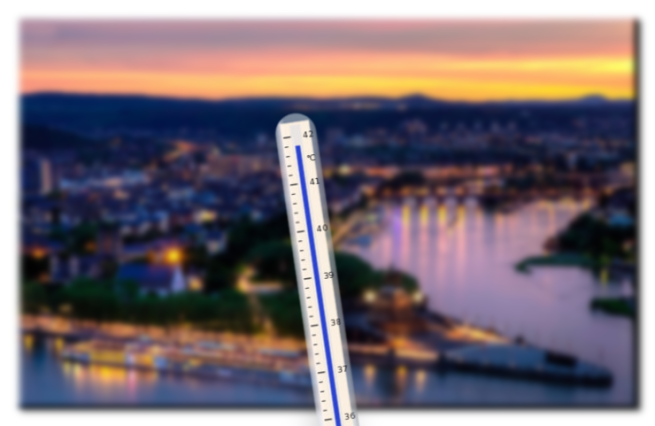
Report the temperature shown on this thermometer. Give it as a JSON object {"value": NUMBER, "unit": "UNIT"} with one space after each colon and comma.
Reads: {"value": 41.8, "unit": "°C"}
